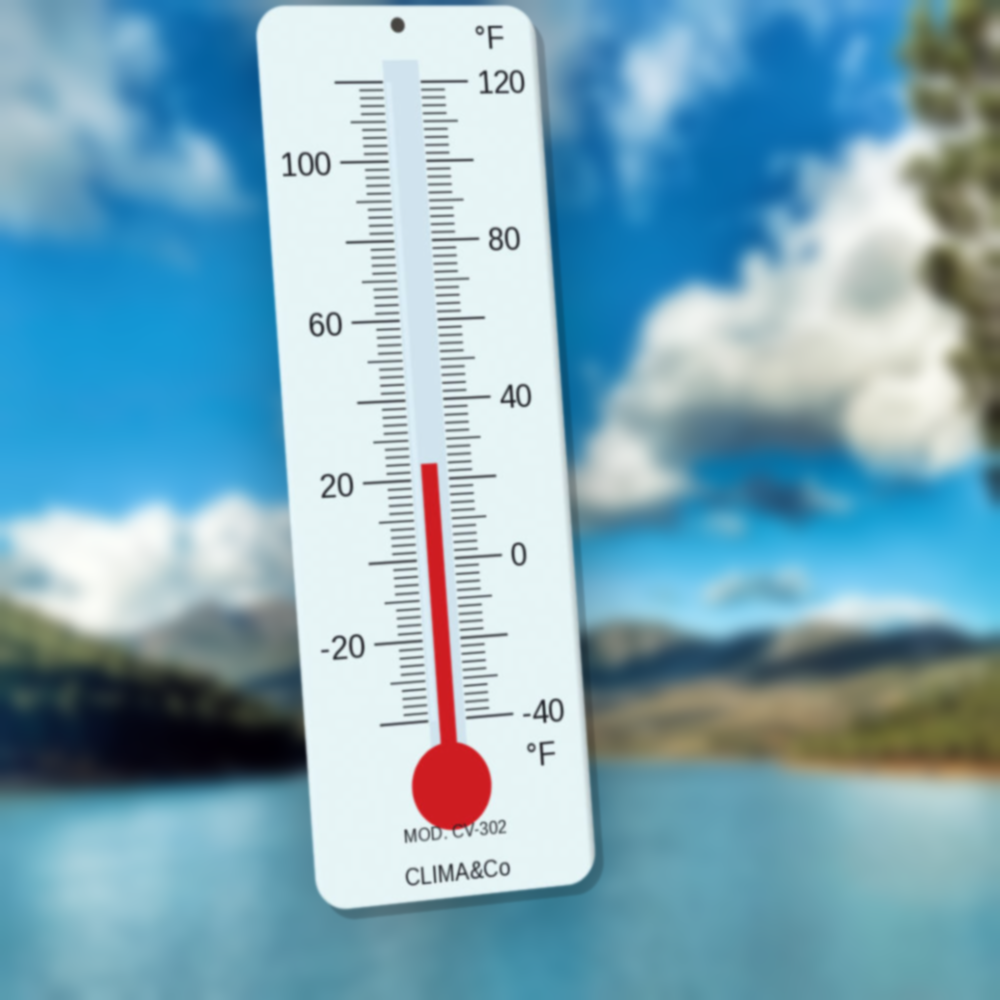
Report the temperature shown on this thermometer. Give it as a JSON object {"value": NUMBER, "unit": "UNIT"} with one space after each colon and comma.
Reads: {"value": 24, "unit": "°F"}
